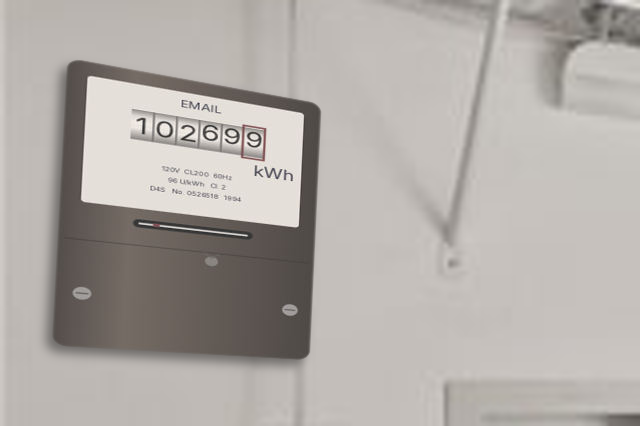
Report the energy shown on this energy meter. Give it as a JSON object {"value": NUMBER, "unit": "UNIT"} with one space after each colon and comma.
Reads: {"value": 10269.9, "unit": "kWh"}
